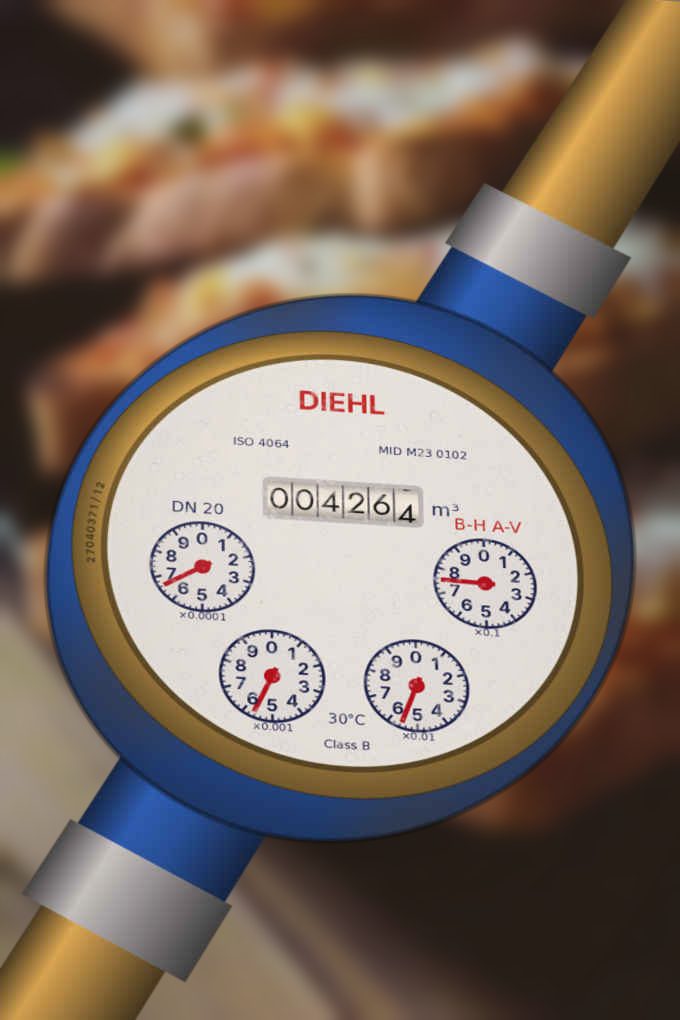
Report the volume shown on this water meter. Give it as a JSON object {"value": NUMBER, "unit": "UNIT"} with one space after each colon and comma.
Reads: {"value": 4263.7556, "unit": "m³"}
